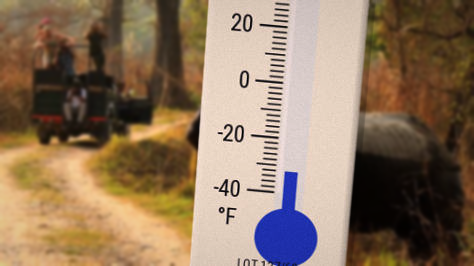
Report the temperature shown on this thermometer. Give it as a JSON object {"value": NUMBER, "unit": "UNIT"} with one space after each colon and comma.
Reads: {"value": -32, "unit": "°F"}
